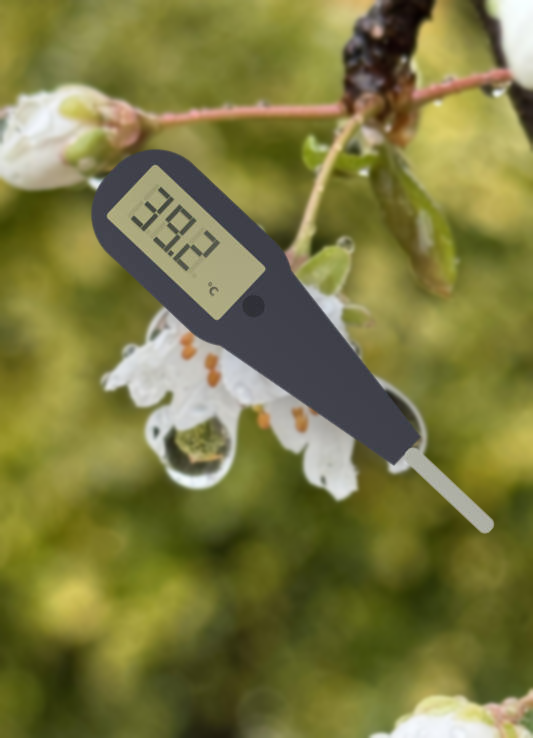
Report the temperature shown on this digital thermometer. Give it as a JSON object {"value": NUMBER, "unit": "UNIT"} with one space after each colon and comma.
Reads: {"value": 39.2, "unit": "°C"}
